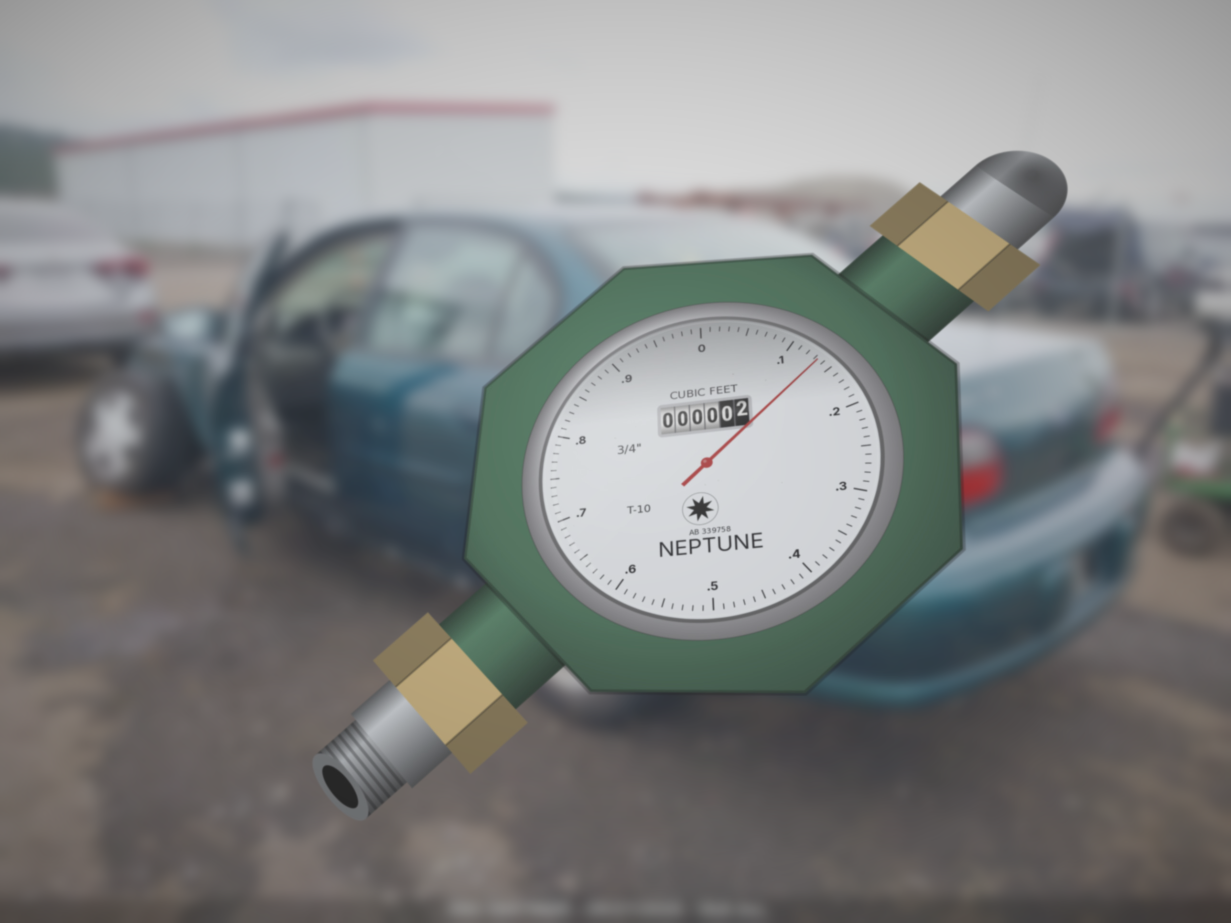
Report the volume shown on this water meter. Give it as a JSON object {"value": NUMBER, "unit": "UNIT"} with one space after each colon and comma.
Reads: {"value": 2.13, "unit": "ft³"}
